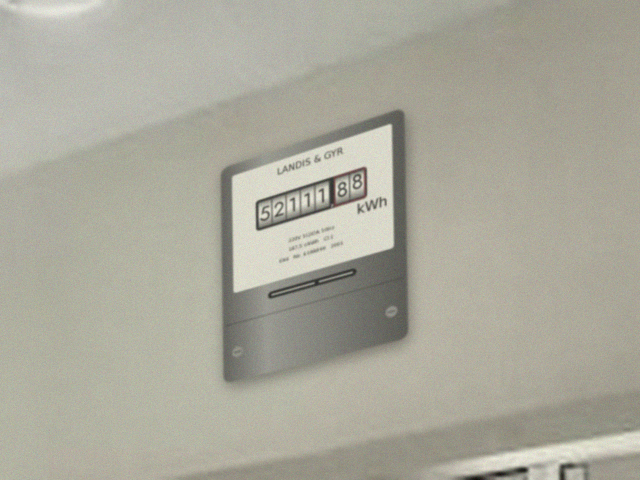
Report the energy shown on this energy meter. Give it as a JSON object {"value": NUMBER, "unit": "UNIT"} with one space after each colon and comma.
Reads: {"value": 52111.88, "unit": "kWh"}
